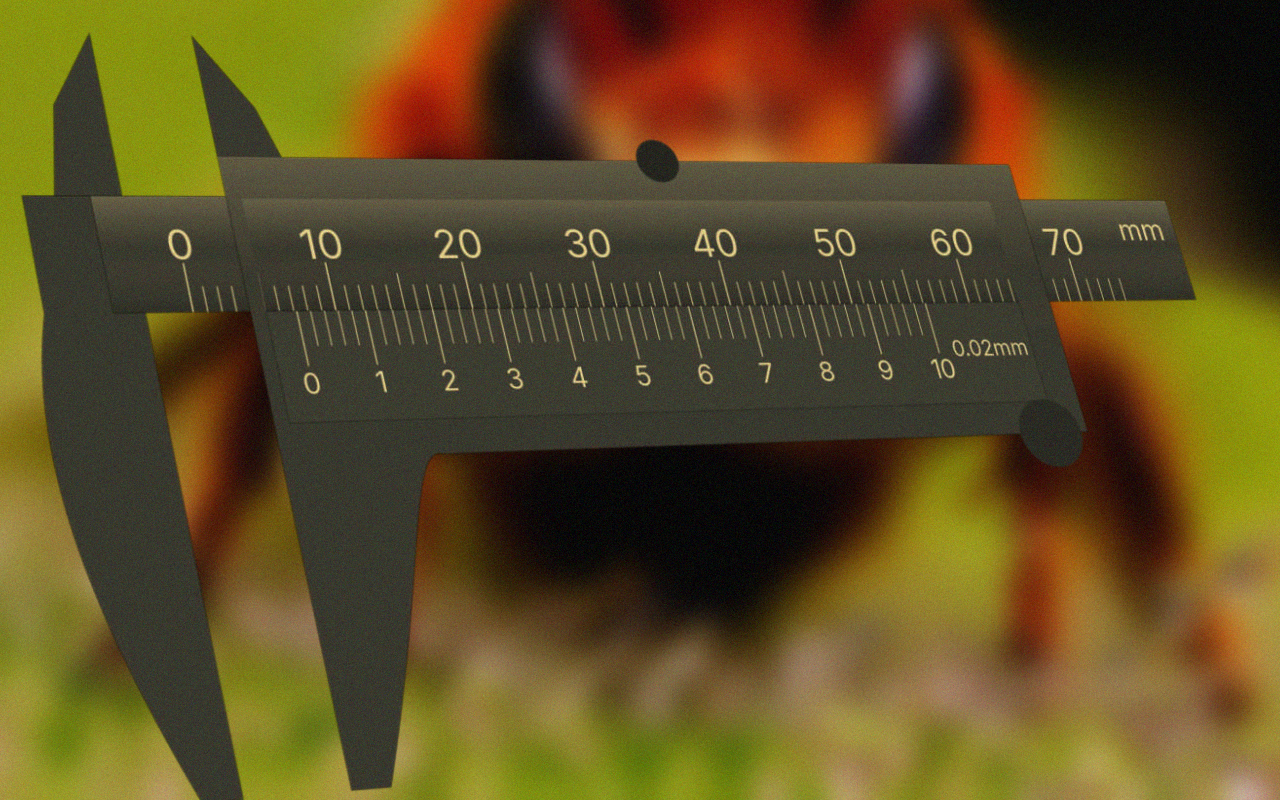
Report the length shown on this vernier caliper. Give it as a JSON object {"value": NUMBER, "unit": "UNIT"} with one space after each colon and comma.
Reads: {"value": 7.2, "unit": "mm"}
